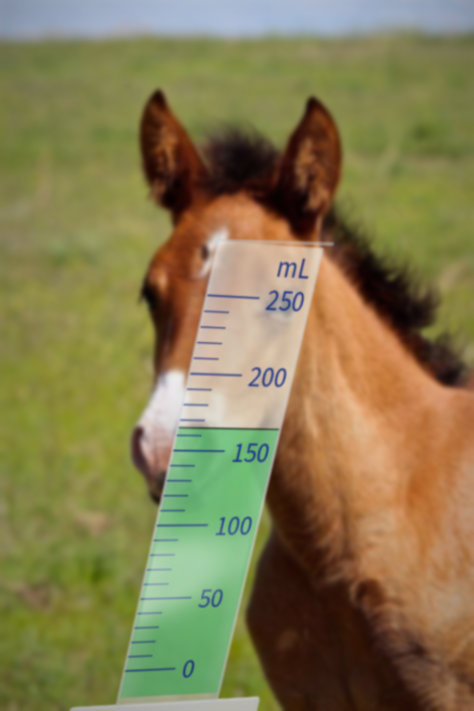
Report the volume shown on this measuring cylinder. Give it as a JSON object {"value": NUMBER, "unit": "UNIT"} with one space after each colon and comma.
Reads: {"value": 165, "unit": "mL"}
